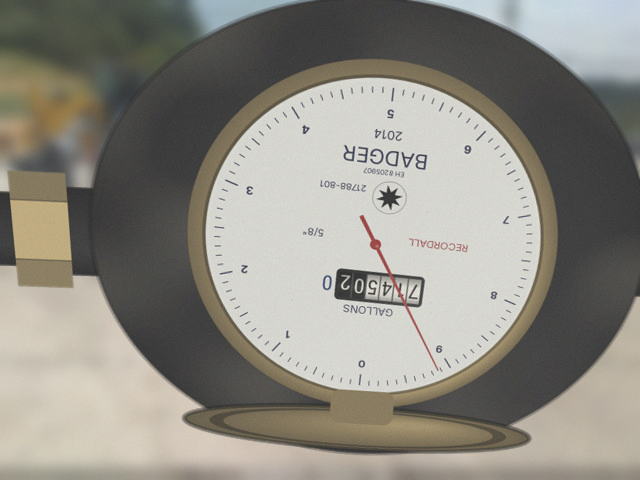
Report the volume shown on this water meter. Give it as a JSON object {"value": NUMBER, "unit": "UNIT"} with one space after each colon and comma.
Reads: {"value": 7145019.1, "unit": "gal"}
